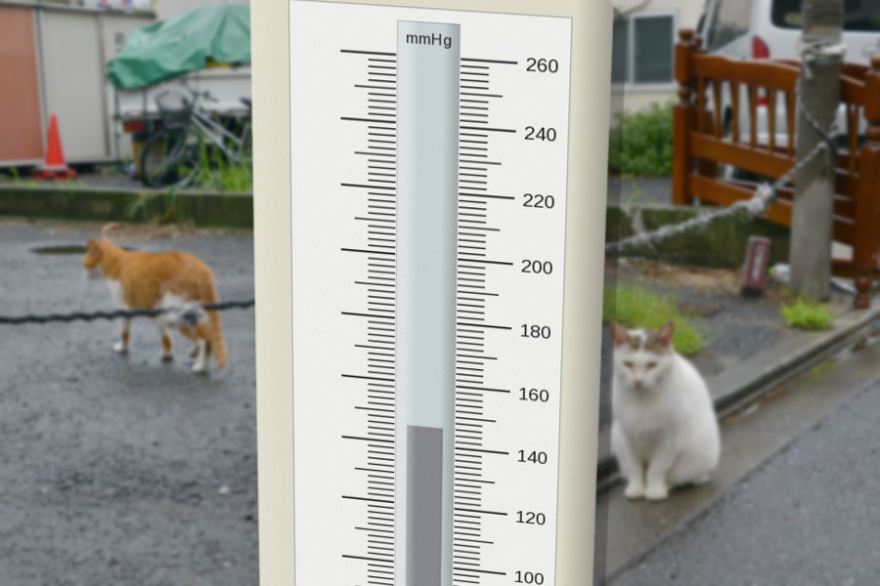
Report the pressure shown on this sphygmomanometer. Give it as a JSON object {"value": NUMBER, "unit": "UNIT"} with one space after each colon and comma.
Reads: {"value": 146, "unit": "mmHg"}
